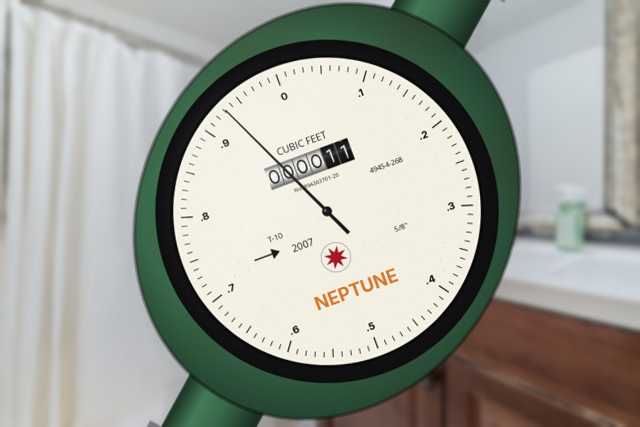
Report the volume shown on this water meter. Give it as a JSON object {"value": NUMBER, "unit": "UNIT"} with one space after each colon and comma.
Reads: {"value": 10.93, "unit": "ft³"}
